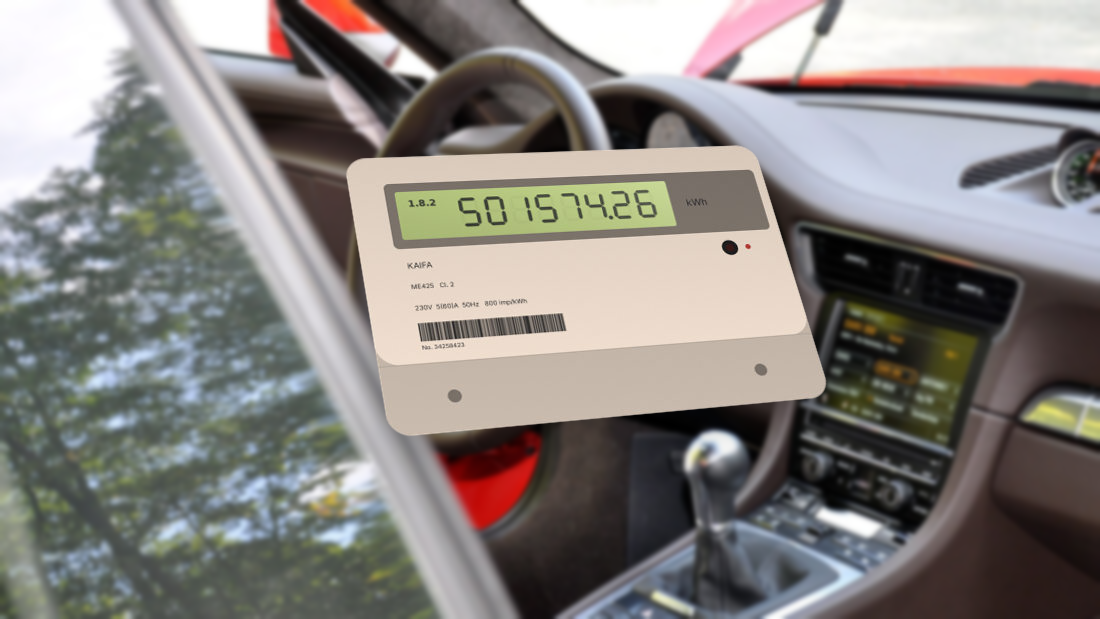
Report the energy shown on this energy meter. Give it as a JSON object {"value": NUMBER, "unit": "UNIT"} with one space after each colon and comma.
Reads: {"value": 501574.26, "unit": "kWh"}
